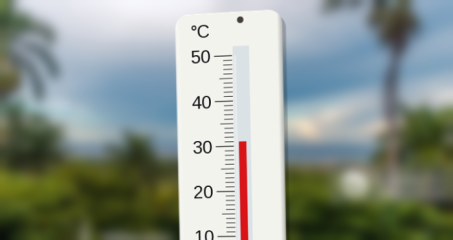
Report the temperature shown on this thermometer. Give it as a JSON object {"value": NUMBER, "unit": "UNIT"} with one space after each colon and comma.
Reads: {"value": 31, "unit": "°C"}
